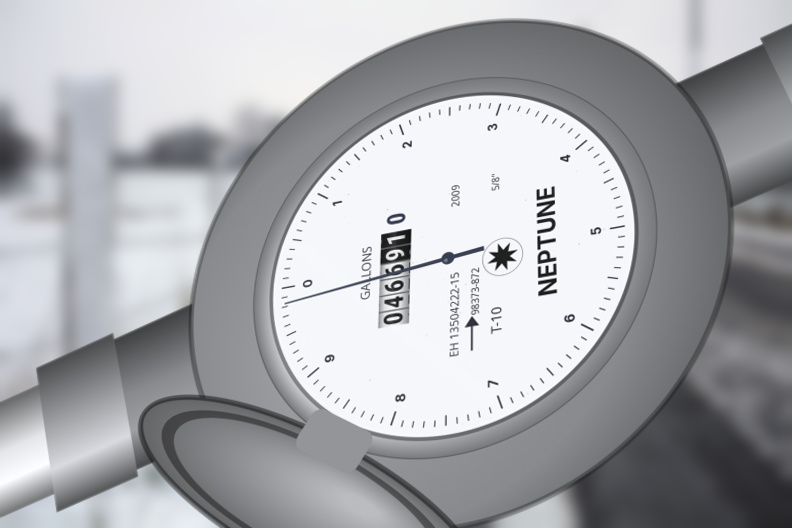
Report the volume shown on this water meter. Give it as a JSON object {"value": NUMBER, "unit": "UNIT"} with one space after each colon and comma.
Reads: {"value": 466909.8, "unit": "gal"}
